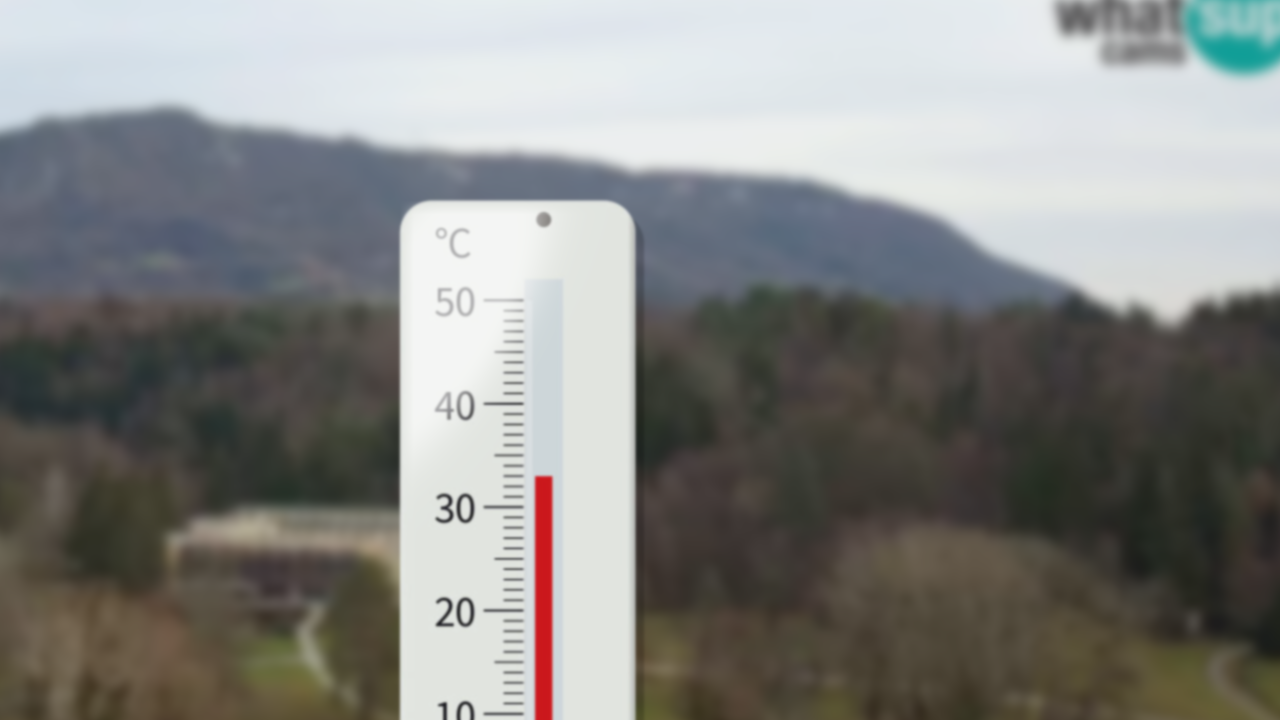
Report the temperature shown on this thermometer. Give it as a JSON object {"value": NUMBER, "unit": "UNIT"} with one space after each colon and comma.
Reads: {"value": 33, "unit": "°C"}
